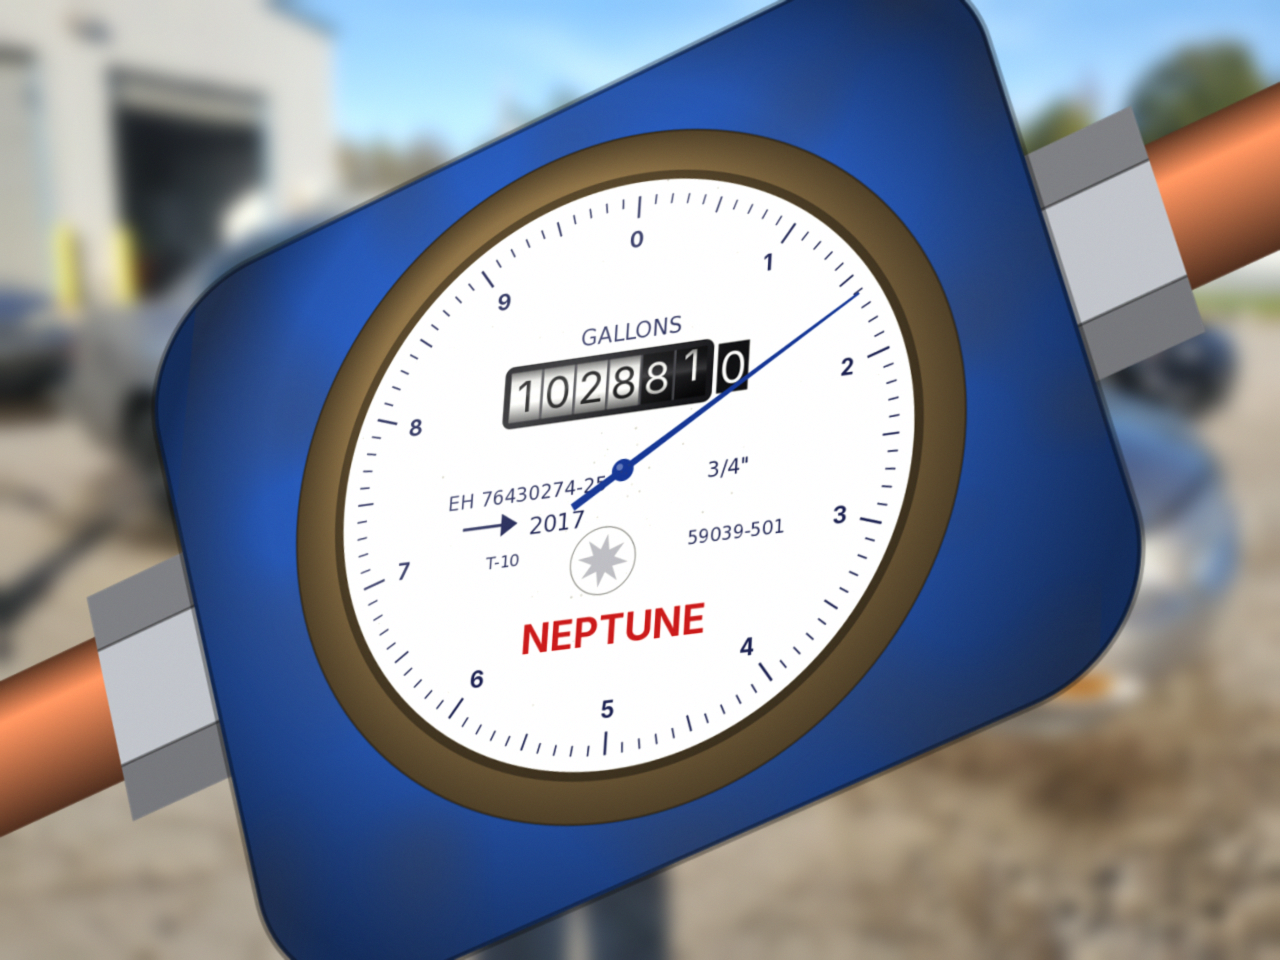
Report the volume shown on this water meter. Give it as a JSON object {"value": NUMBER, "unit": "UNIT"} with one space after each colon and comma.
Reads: {"value": 1028811.6, "unit": "gal"}
